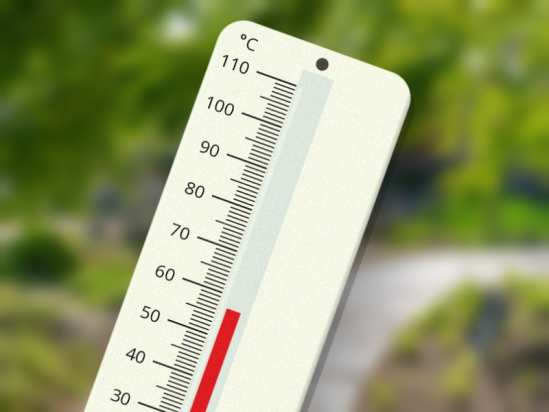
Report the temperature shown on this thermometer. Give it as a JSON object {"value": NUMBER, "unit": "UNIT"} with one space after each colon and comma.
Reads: {"value": 57, "unit": "°C"}
